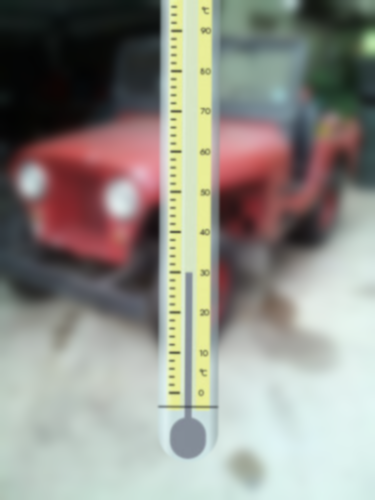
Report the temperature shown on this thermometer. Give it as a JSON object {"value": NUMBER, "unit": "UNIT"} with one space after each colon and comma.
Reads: {"value": 30, "unit": "°C"}
